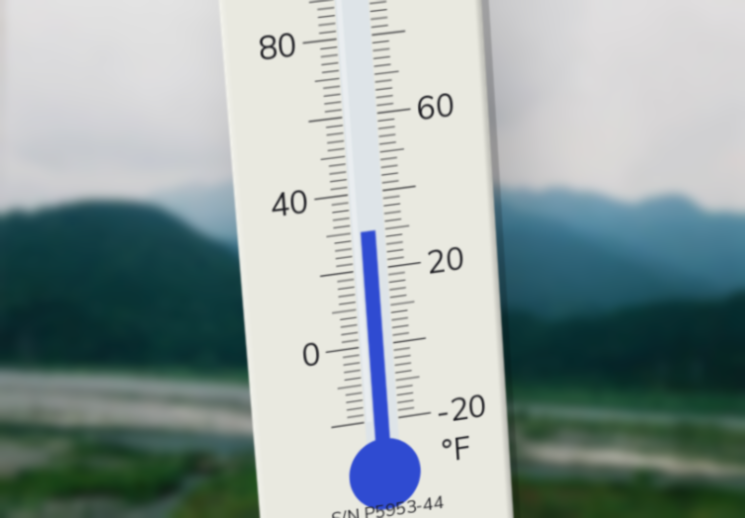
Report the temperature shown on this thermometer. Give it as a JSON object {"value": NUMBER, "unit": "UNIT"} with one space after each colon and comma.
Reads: {"value": 30, "unit": "°F"}
